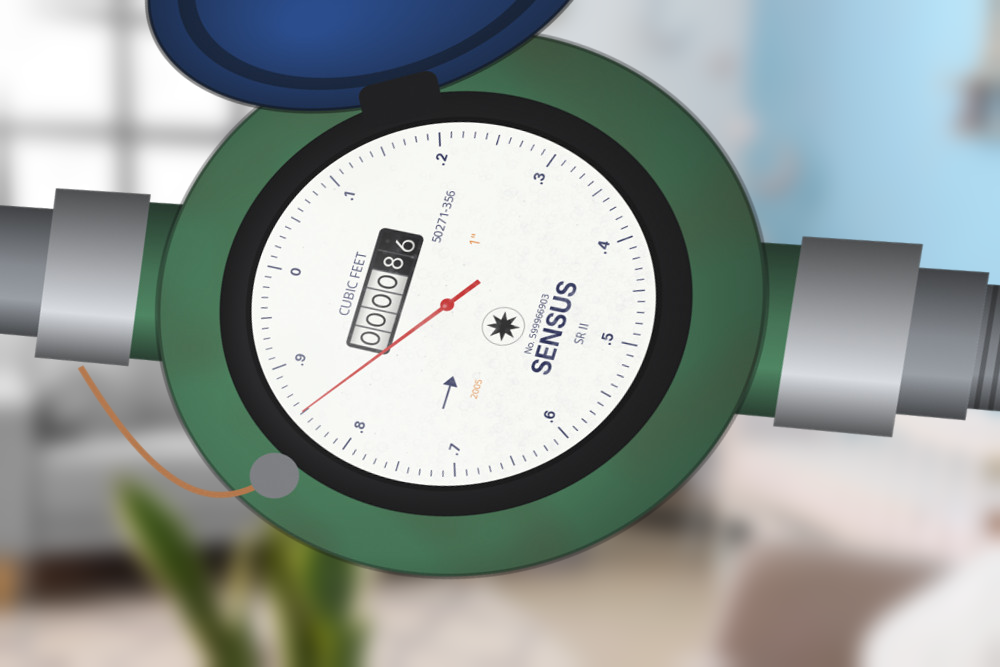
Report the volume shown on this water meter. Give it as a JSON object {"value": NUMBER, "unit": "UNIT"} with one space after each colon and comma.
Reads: {"value": 85.85, "unit": "ft³"}
